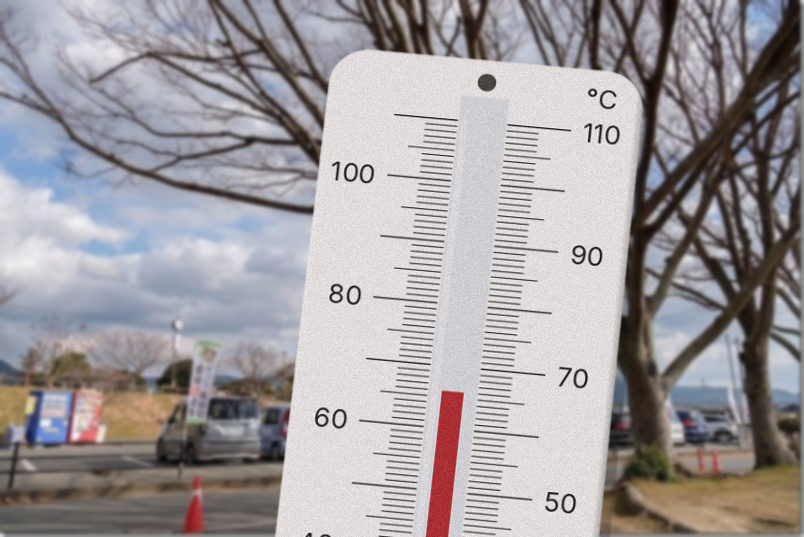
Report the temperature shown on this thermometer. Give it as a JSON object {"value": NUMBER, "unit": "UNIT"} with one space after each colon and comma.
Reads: {"value": 66, "unit": "°C"}
